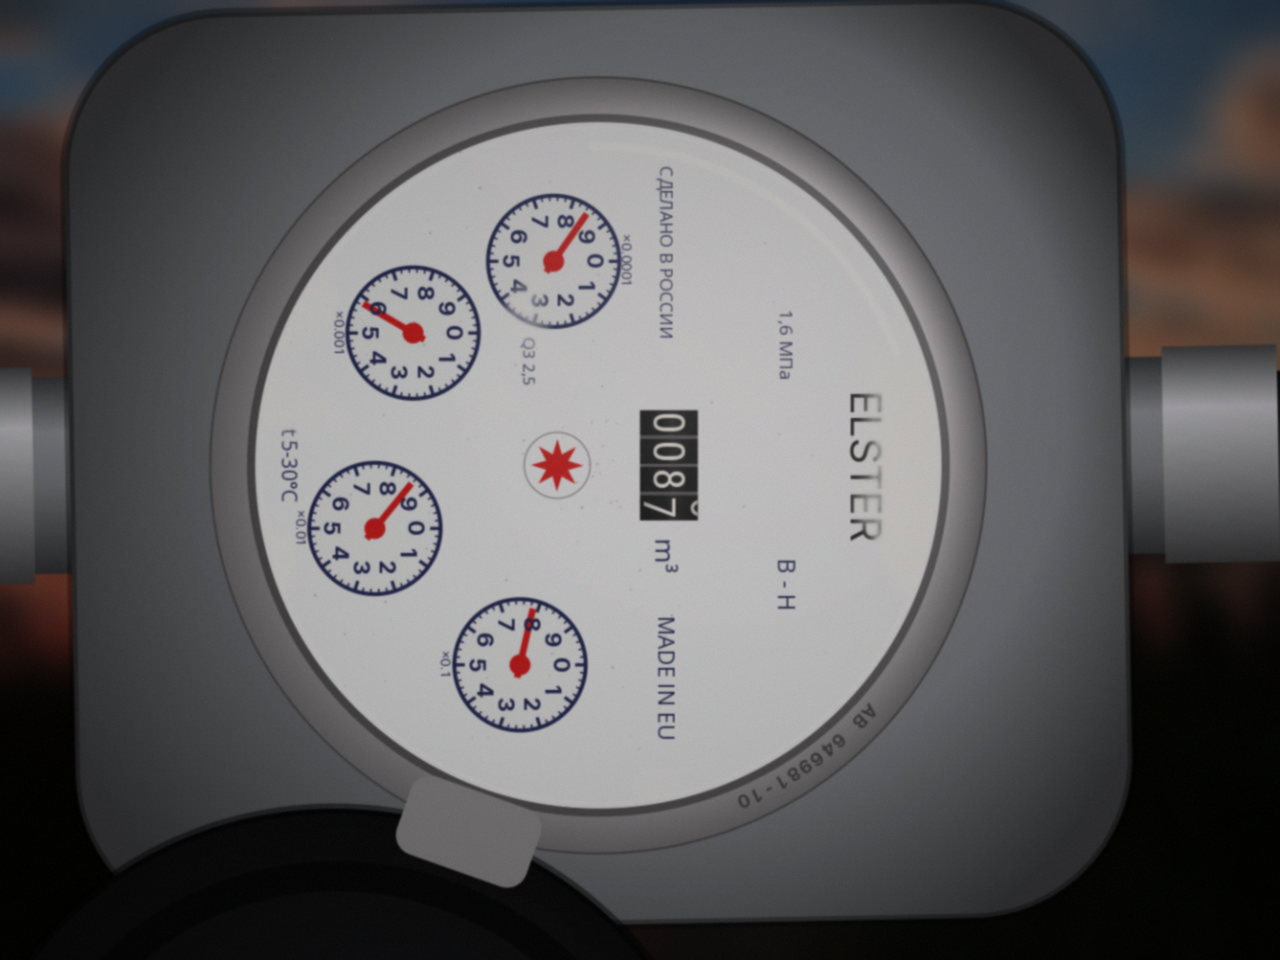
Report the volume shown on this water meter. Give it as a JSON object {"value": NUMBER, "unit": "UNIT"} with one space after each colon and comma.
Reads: {"value": 86.7858, "unit": "m³"}
